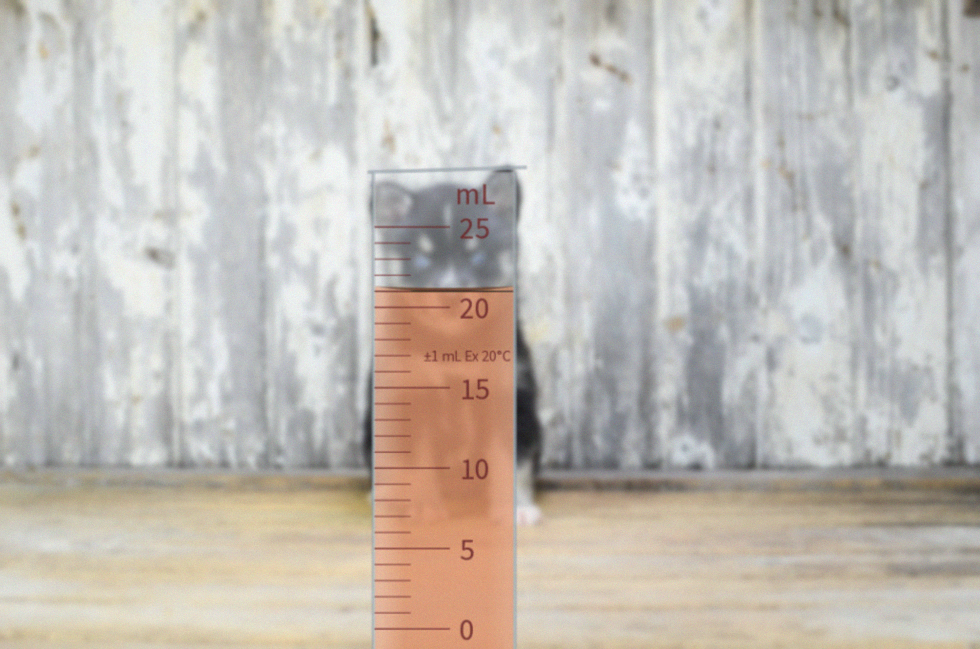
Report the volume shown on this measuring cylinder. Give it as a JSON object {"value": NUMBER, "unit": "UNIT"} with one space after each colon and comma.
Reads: {"value": 21, "unit": "mL"}
